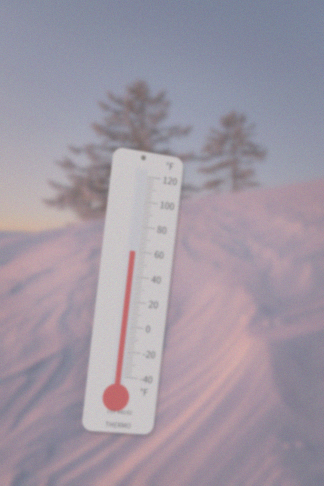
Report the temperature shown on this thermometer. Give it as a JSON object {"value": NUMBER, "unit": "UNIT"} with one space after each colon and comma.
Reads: {"value": 60, "unit": "°F"}
